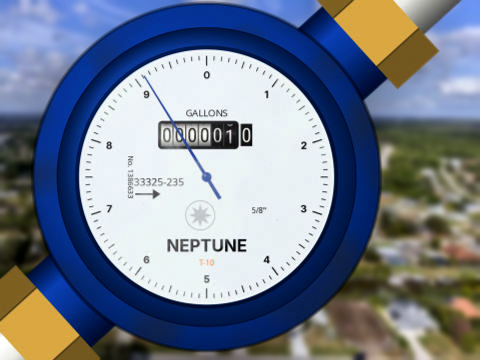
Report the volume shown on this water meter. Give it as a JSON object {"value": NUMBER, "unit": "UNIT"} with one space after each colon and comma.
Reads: {"value": 9.1, "unit": "gal"}
